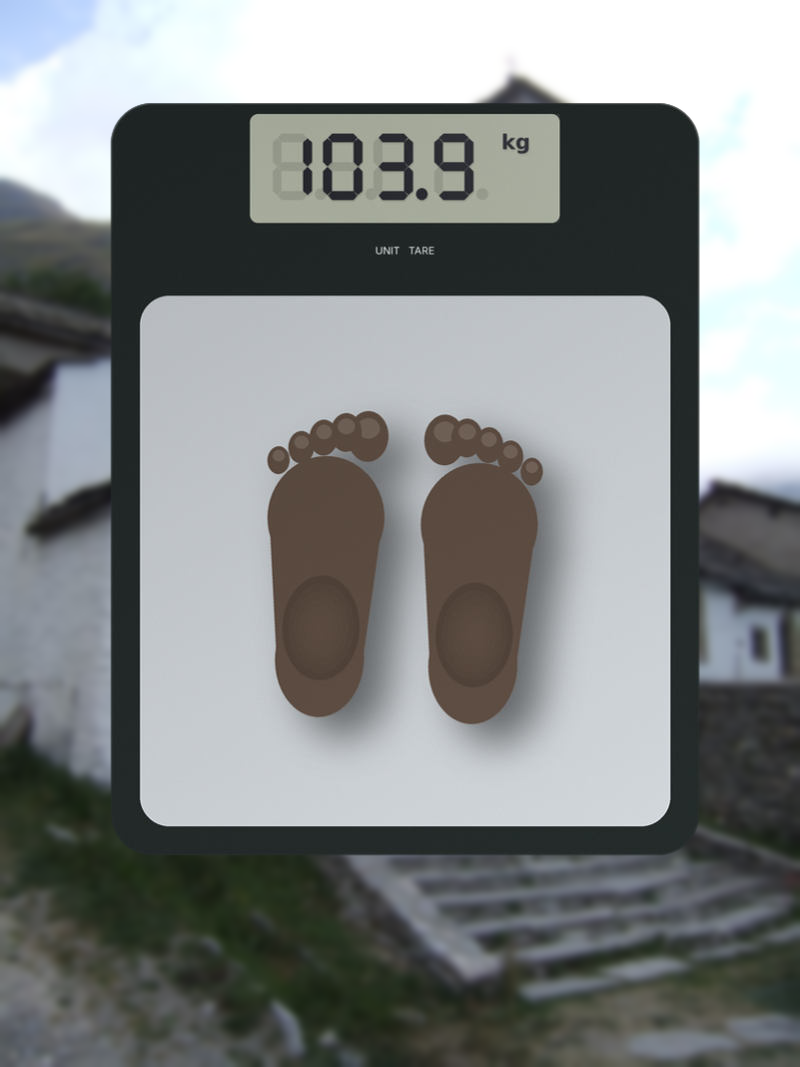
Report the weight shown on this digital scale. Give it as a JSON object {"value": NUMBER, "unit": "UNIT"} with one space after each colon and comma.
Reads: {"value": 103.9, "unit": "kg"}
